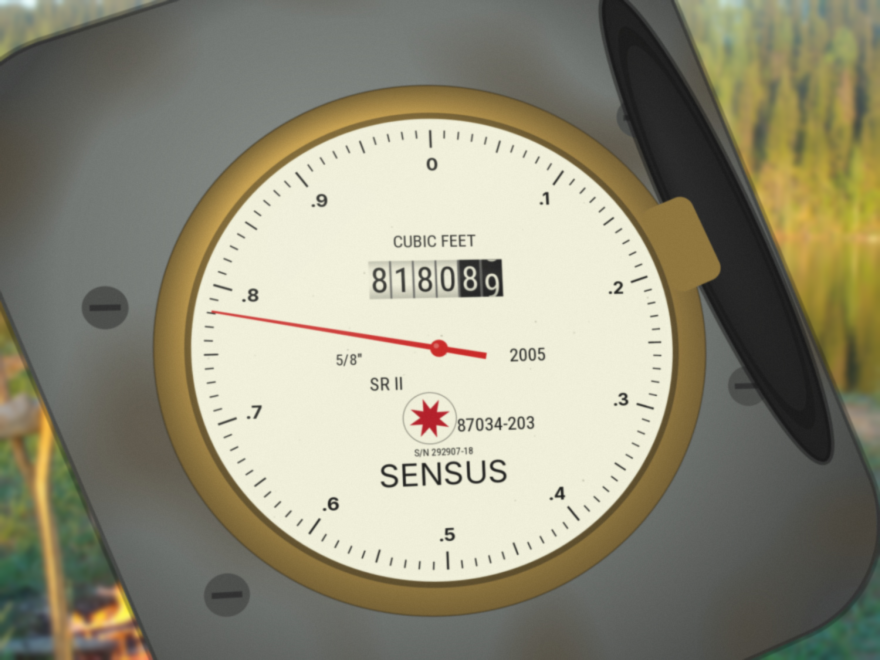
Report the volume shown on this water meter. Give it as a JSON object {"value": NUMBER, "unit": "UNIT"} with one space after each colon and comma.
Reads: {"value": 818088.78, "unit": "ft³"}
